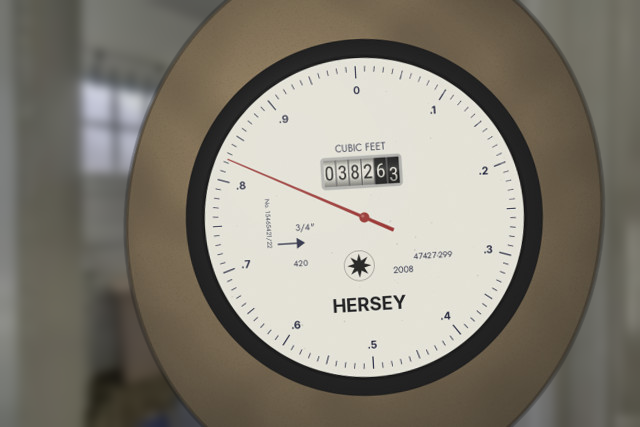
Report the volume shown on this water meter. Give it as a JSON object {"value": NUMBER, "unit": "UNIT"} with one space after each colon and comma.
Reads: {"value": 38262.82, "unit": "ft³"}
